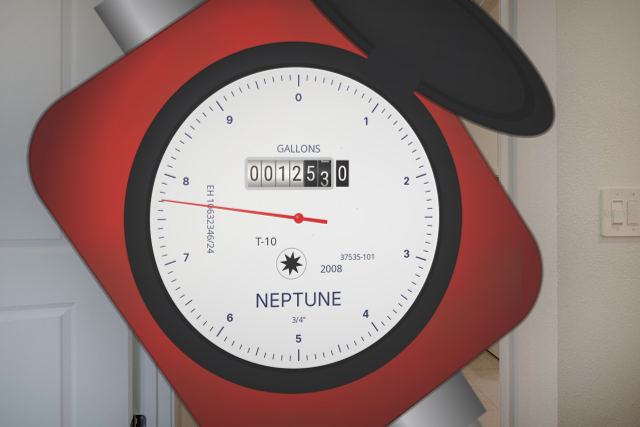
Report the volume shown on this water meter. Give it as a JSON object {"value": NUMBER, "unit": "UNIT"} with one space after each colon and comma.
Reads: {"value": 12527.7, "unit": "gal"}
